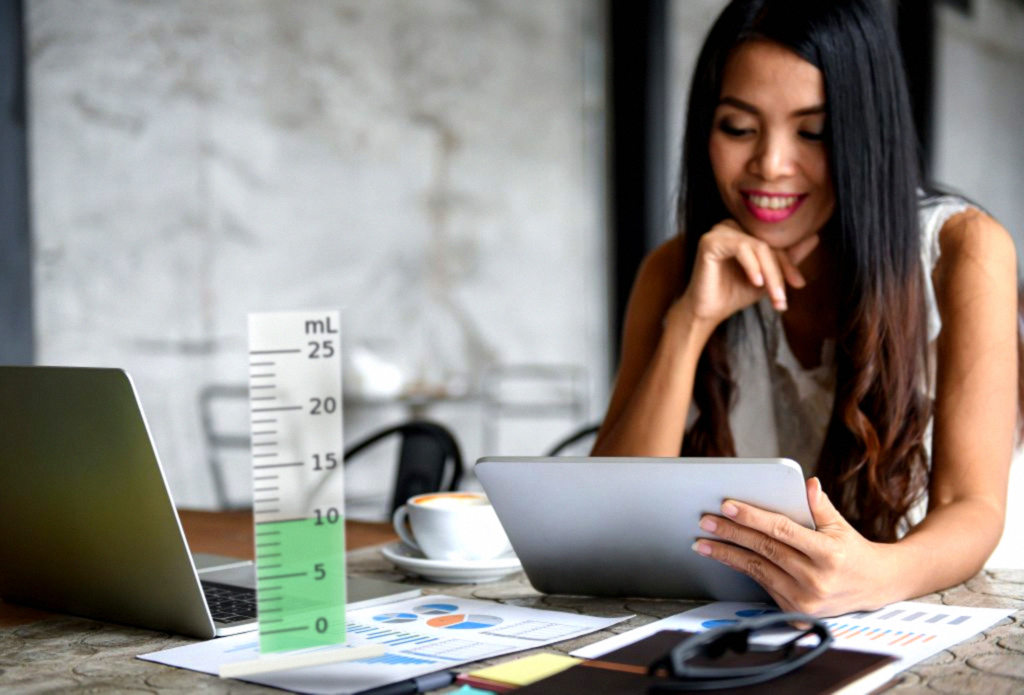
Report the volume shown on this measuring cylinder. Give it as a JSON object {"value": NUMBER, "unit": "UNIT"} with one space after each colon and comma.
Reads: {"value": 10, "unit": "mL"}
